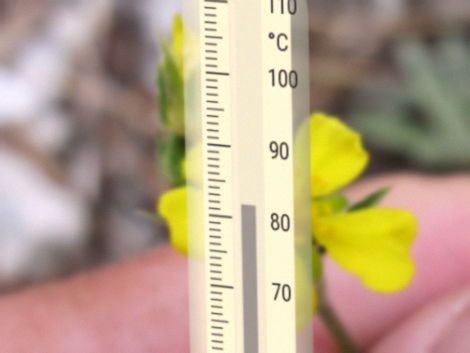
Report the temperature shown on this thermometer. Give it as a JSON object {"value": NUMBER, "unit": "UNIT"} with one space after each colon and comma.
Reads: {"value": 82, "unit": "°C"}
